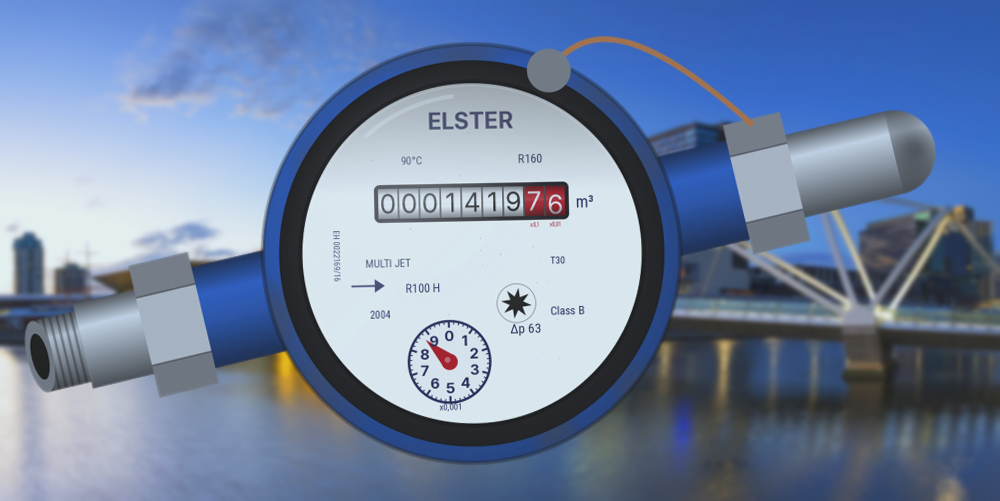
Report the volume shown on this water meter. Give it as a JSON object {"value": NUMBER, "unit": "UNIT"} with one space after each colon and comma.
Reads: {"value": 1419.758, "unit": "m³"}
